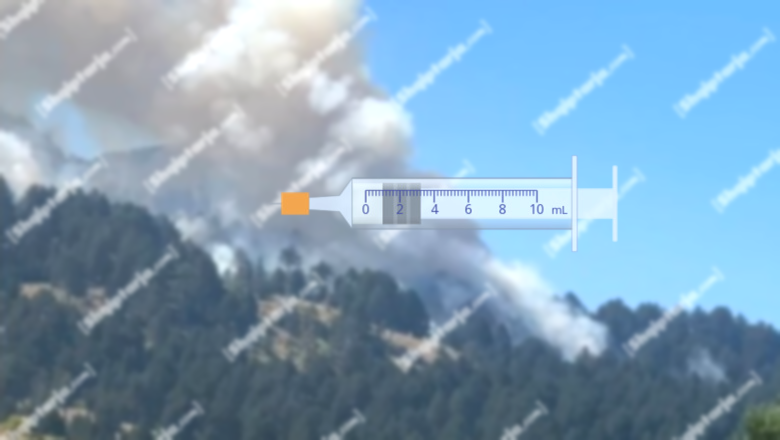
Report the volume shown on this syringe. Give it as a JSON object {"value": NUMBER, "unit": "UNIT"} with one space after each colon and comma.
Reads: {"value": 1, "unit": "mL"}
